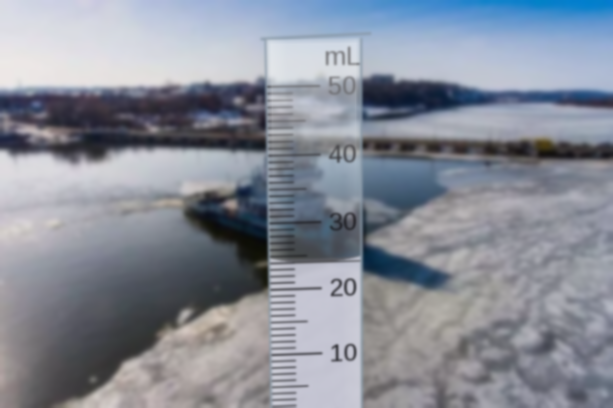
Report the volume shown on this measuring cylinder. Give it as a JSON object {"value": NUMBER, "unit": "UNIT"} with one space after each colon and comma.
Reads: {"value": 24, "unit": "mL"}
